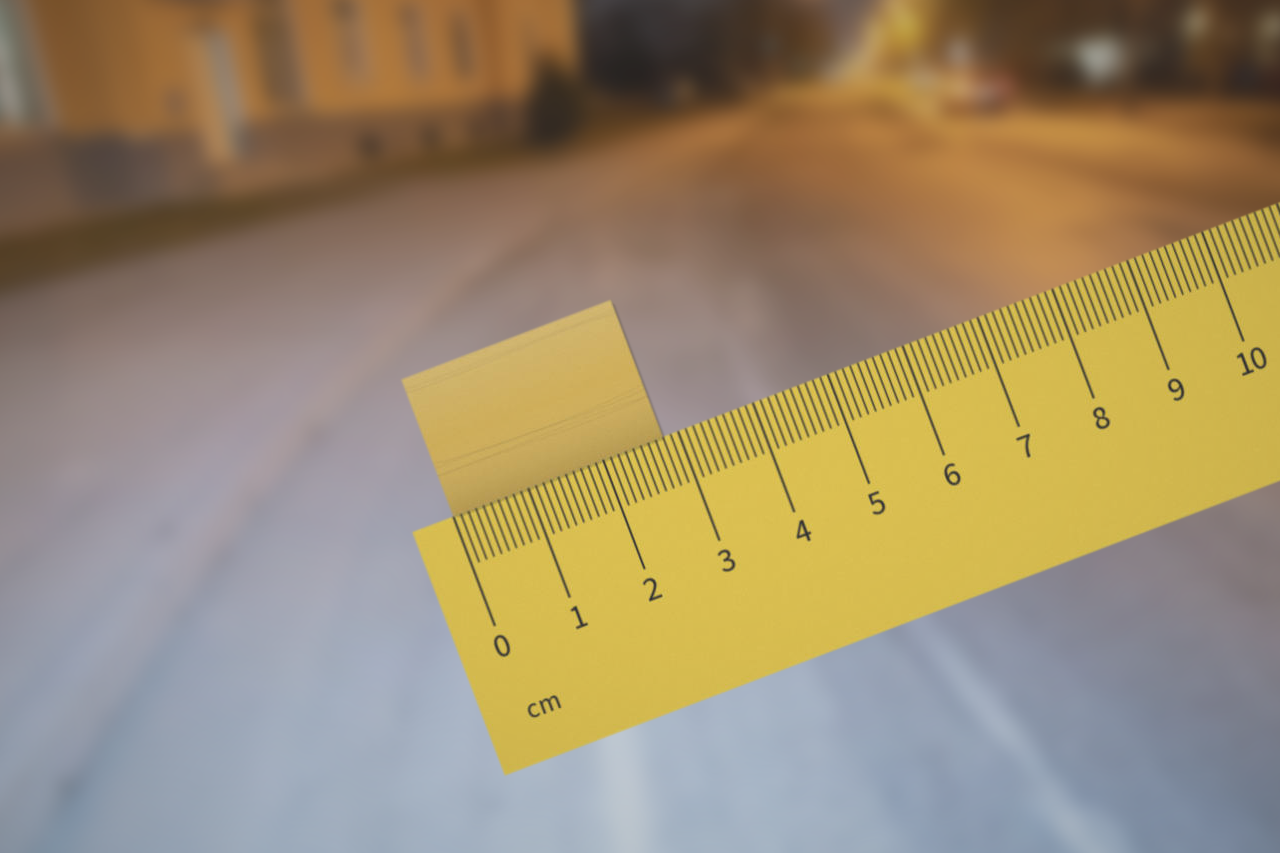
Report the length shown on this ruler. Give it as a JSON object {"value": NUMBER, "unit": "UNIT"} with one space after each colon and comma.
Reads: {"value": 2.8, "unit": "cm"}
